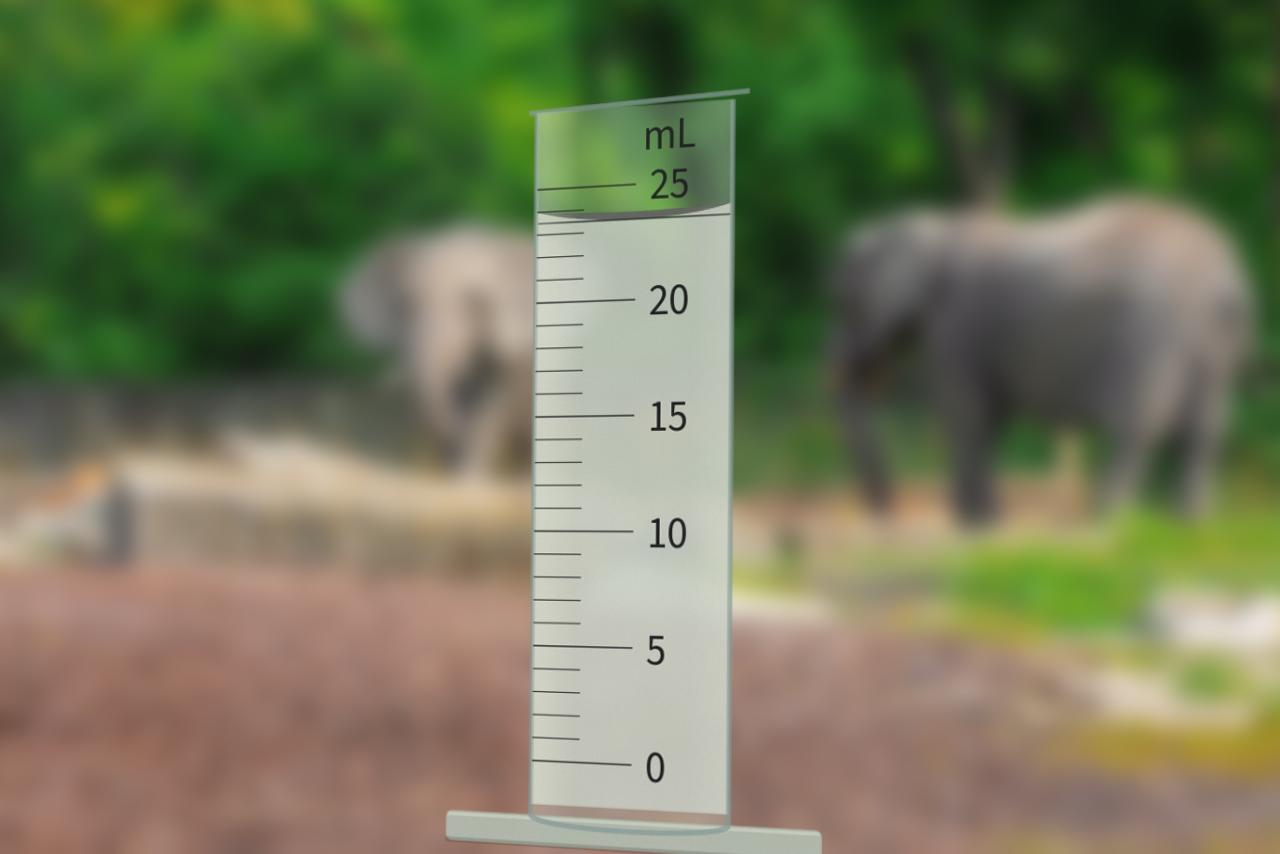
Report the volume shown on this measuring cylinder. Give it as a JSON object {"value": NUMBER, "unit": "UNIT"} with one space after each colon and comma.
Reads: {"value": 23.5, "unit": "mL"}
